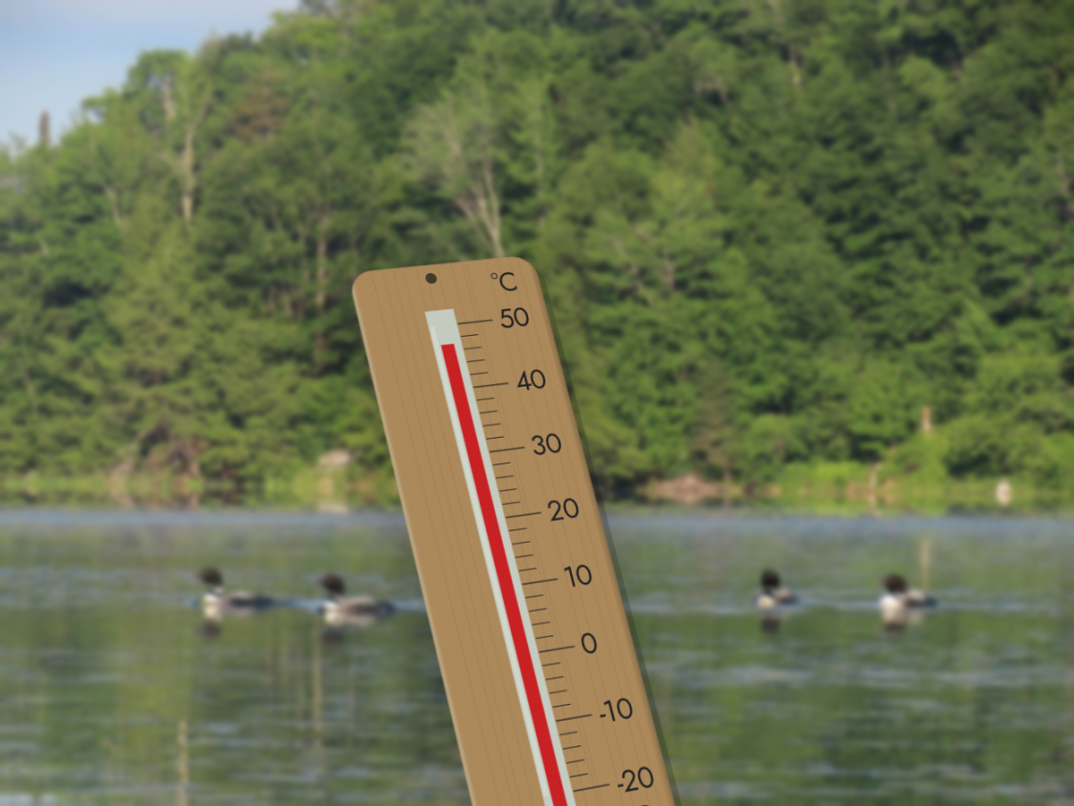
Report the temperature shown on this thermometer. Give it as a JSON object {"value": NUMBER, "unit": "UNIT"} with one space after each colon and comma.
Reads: {"value": 47, "unit": "°C"}
